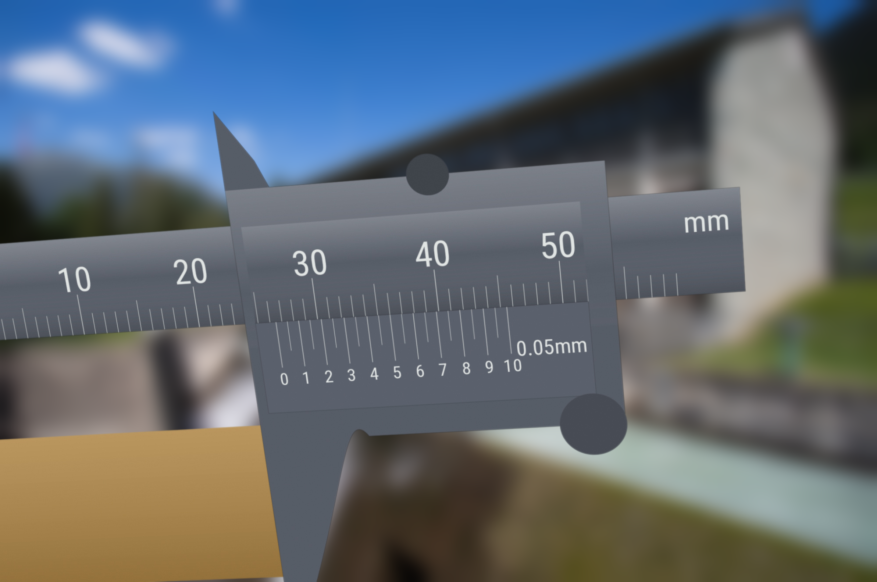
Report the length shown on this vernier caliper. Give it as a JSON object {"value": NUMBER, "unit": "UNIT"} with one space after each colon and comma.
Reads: {"value": 26.5, "unit": "mm"}
